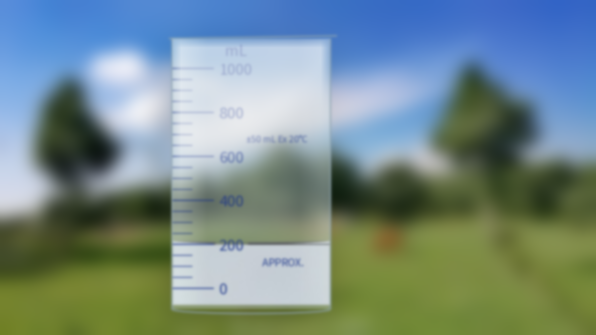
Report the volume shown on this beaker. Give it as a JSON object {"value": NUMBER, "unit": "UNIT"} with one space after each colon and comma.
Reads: {"value": 200, "unit": "mL"}
